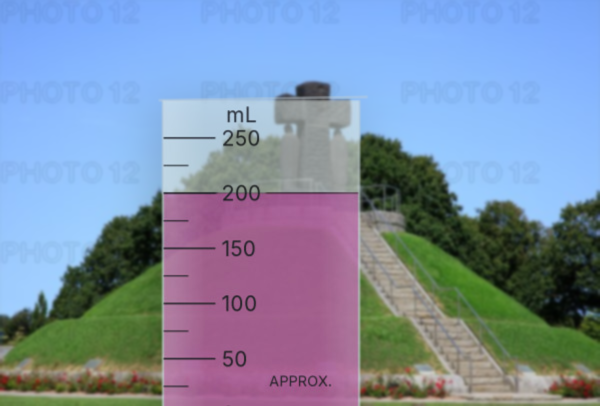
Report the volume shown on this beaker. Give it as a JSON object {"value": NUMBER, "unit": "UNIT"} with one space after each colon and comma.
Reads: {"value": 200, "unit": "mL"}
